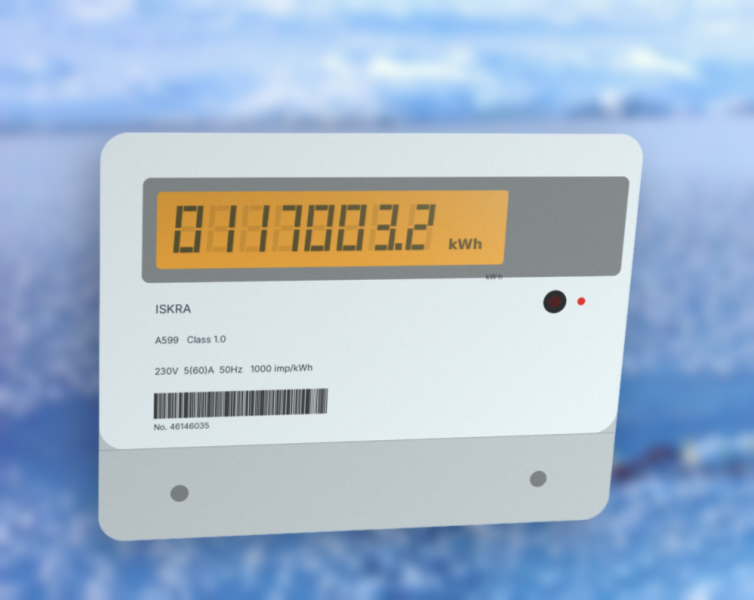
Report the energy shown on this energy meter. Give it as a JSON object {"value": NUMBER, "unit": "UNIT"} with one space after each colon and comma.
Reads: {"value": 117003.2, "unit": "kWh"}
